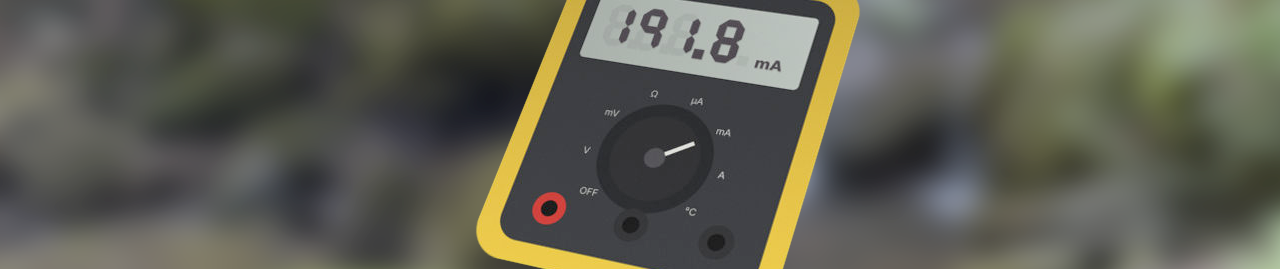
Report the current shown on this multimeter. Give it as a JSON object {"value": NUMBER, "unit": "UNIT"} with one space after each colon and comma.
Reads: {"value": 191.8, "unit": "mA"}
